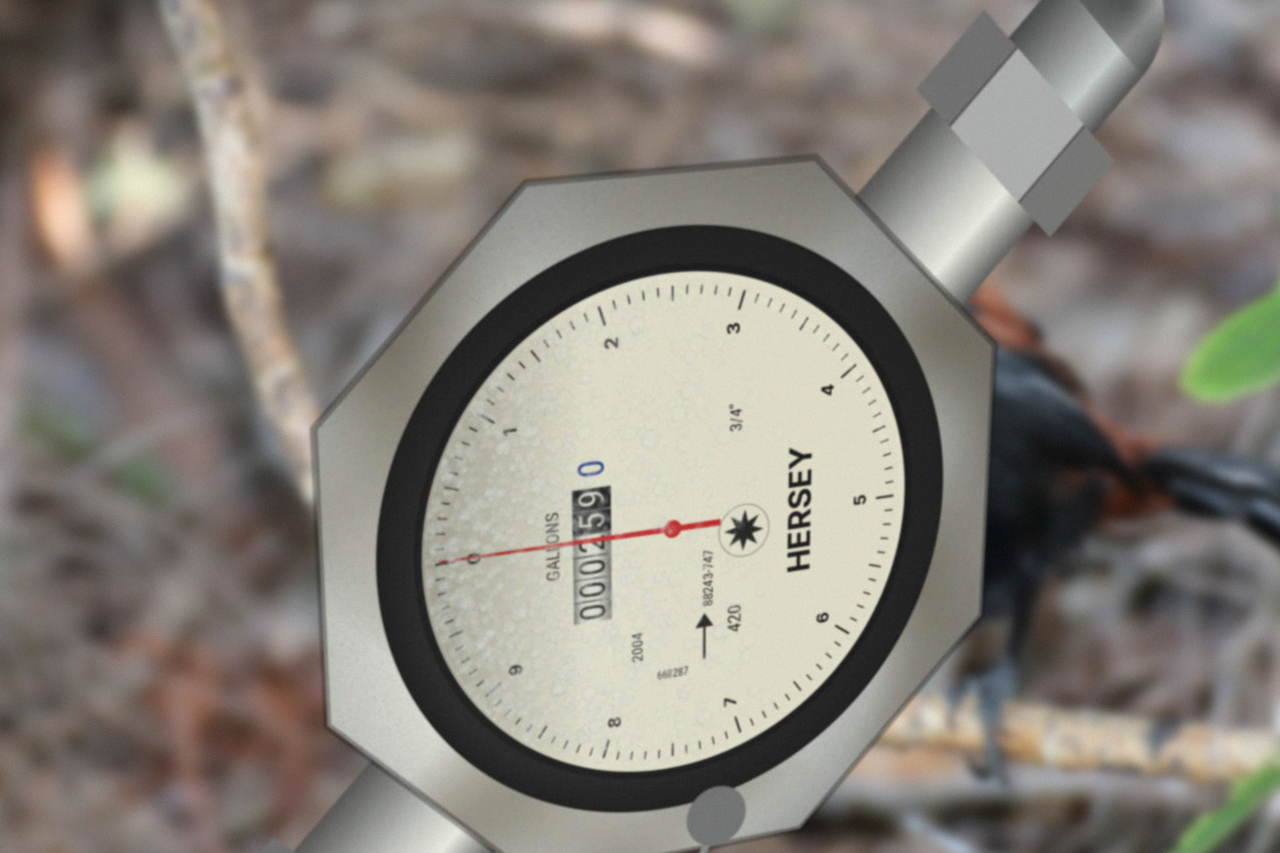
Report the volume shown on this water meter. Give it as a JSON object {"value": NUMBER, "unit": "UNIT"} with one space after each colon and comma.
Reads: {"value": 2590.0, "unit": "gal"}
